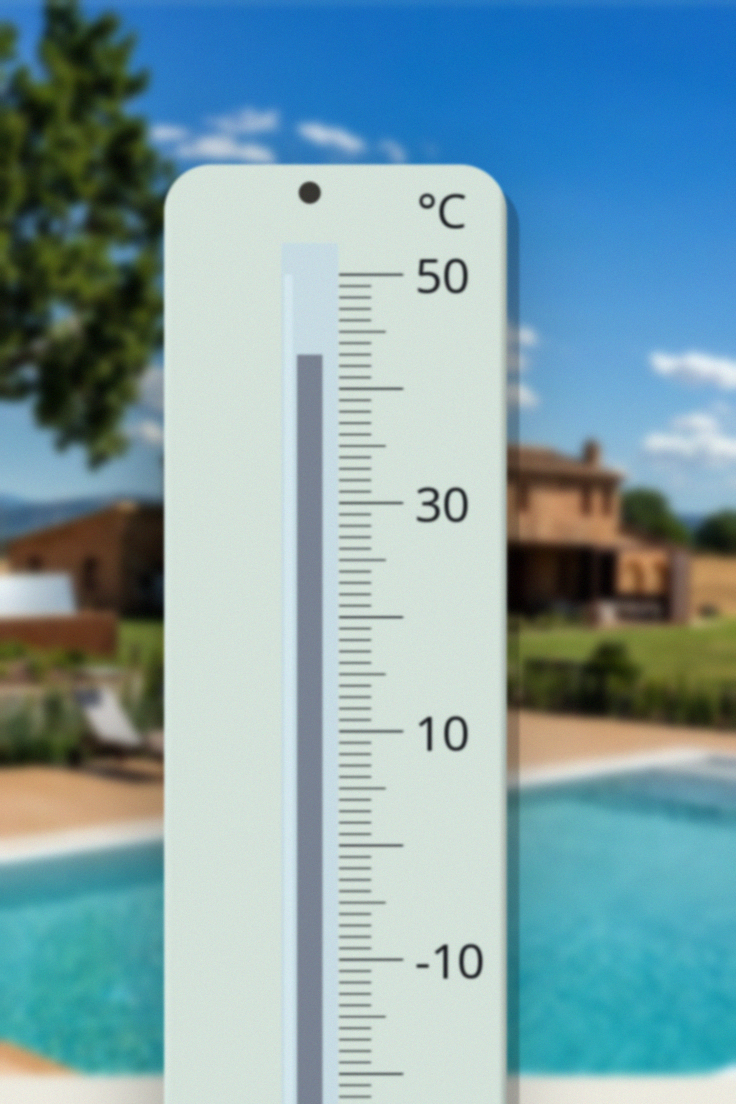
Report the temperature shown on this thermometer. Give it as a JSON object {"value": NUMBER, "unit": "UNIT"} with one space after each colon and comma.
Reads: {"value": 43, "unit": "°C"}
